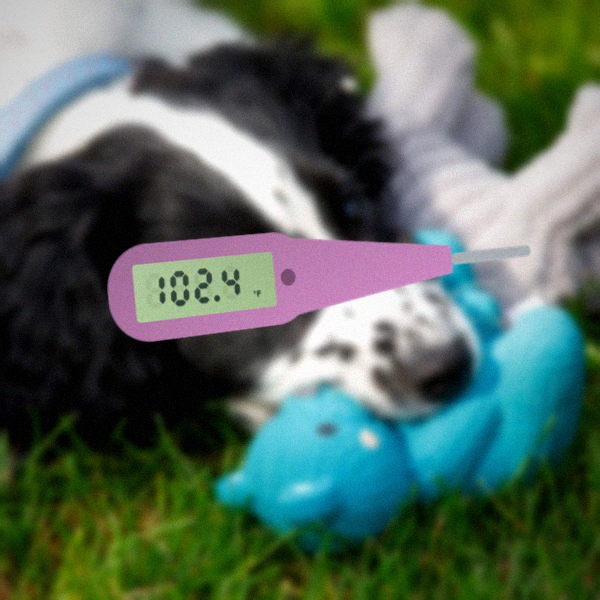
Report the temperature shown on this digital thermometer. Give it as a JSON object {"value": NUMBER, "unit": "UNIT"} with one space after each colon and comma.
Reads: {"value": 102.4, "unit": "°F"}
